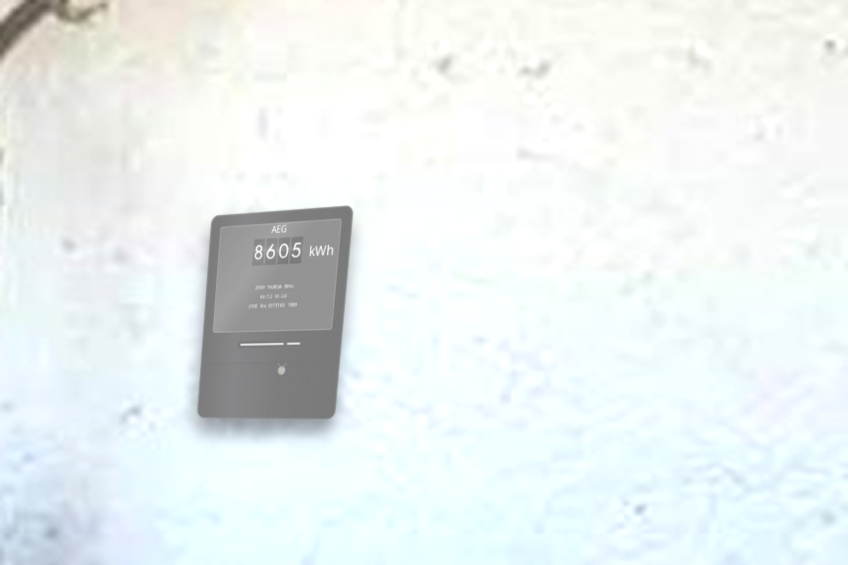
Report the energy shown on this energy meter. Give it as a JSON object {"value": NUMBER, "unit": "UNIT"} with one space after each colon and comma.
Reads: {"value": 8605, "unit": "kWh"}
